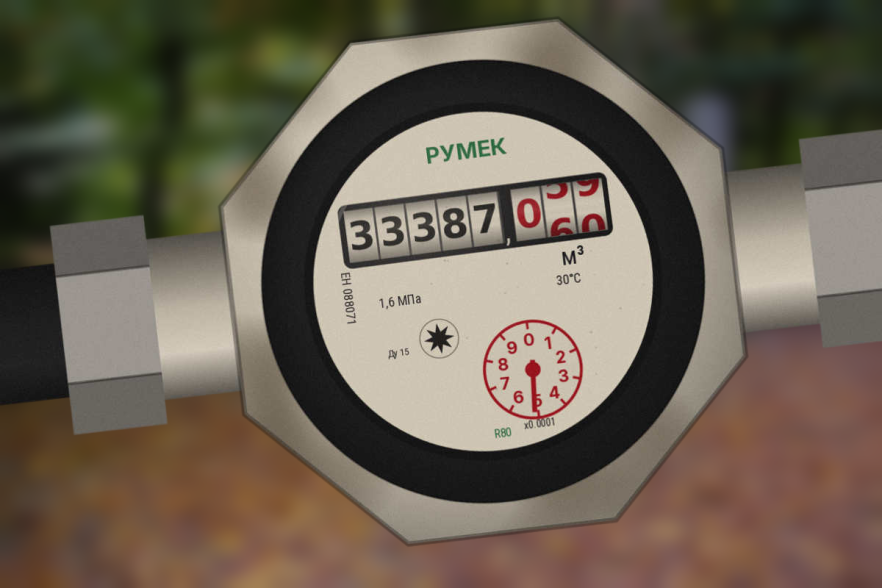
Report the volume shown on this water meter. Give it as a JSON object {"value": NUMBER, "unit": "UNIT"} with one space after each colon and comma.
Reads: {"value": 33387.0595, "unit": "m³"}
